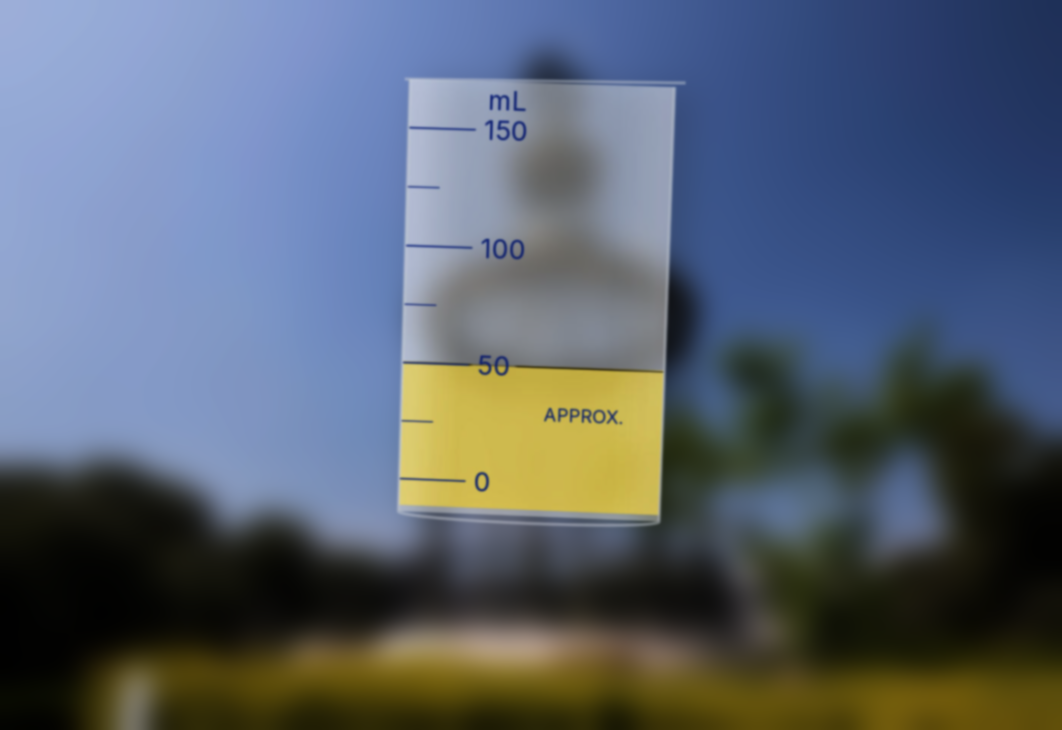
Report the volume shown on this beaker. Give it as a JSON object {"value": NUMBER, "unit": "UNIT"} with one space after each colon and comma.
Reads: {"value": 50, "unit": "mL"}
